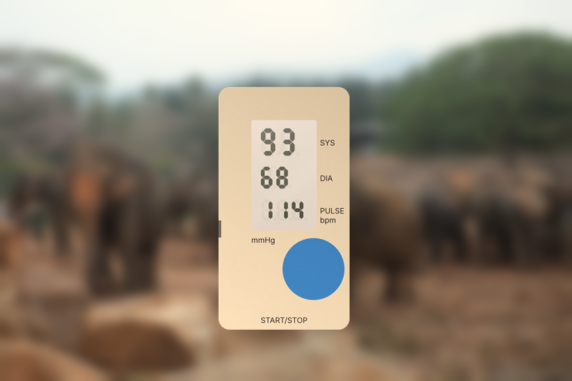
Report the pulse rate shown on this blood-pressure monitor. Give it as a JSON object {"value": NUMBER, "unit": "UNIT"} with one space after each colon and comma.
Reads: {"value": 114, "unit": "bpm"}
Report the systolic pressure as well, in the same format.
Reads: {"value": 93, "unit": "mmHg"}
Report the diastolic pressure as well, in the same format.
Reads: {"value": 68, "unit": "mmHg"}
